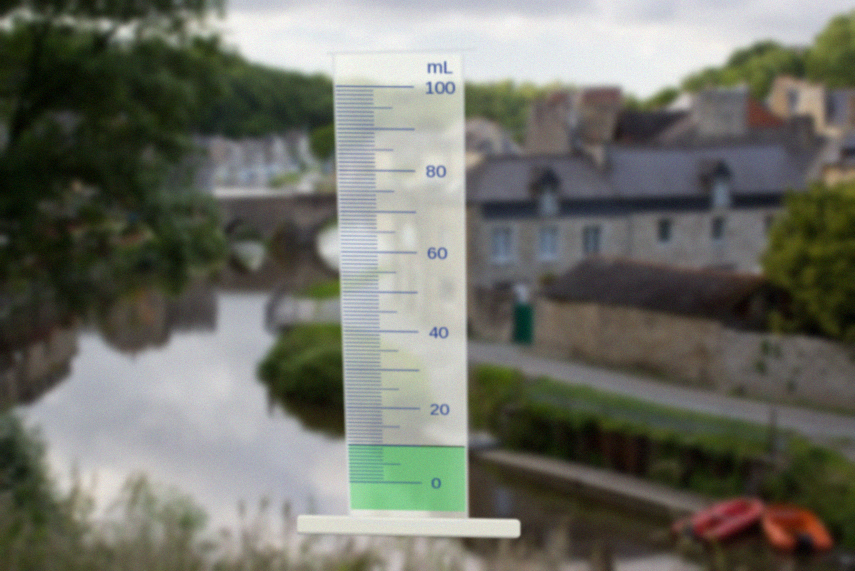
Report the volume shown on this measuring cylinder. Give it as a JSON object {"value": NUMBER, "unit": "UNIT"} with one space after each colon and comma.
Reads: {"value": 10, "unit": "mL"}
